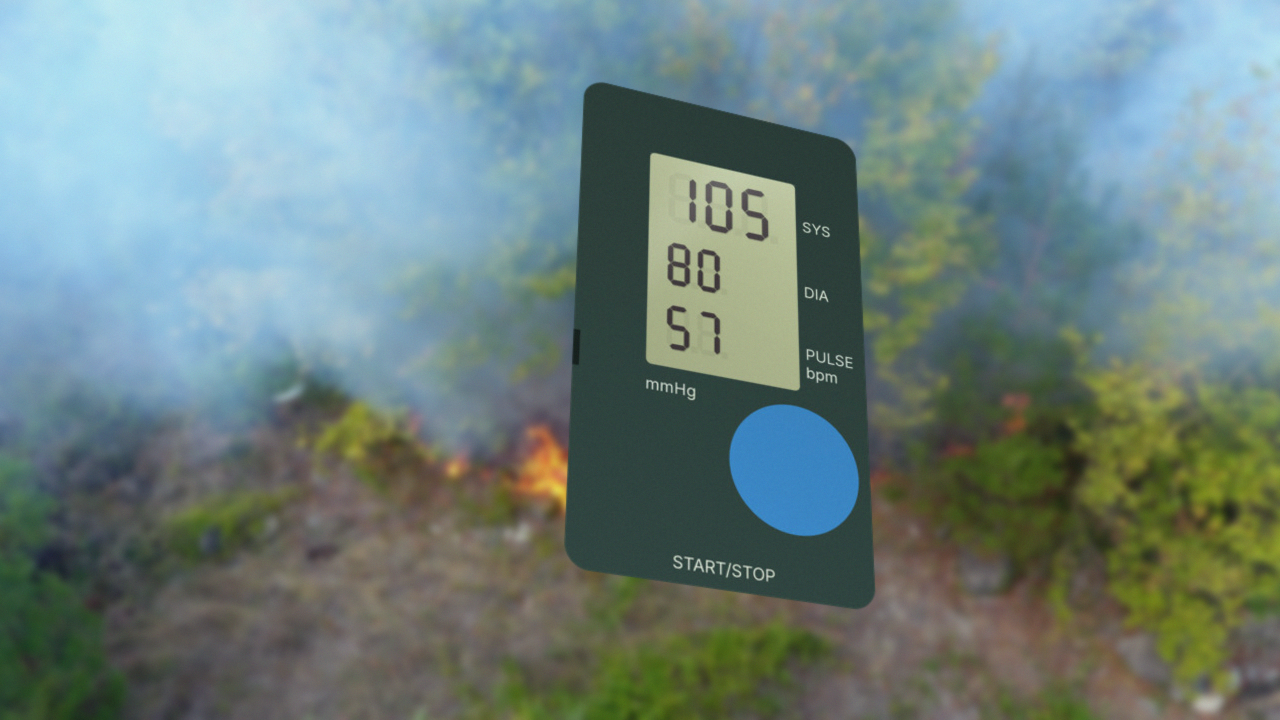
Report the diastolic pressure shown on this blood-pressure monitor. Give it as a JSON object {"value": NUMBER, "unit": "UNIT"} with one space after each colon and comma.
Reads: {"value": 80, "unit": "mmHg"}
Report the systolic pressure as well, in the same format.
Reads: {"value": 105, "unit": "mmHg"}
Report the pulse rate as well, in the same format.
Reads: {"value": 57, "unit": "bpm"}
